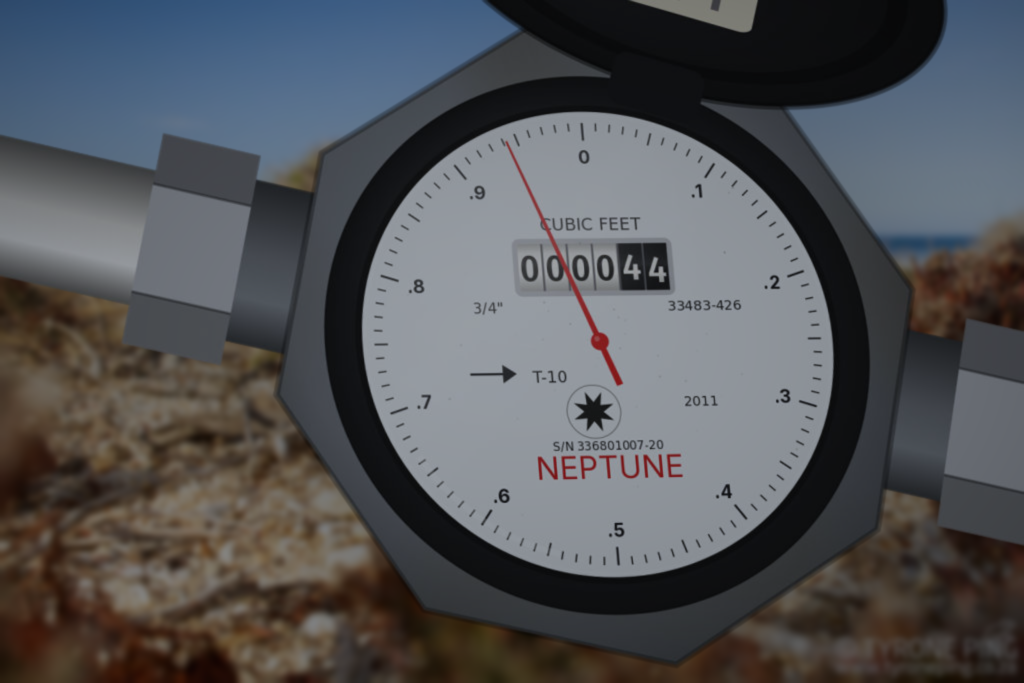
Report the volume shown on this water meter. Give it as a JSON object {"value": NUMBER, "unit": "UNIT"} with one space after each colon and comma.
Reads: {"value": 43.94, "unit": "ft³"}
